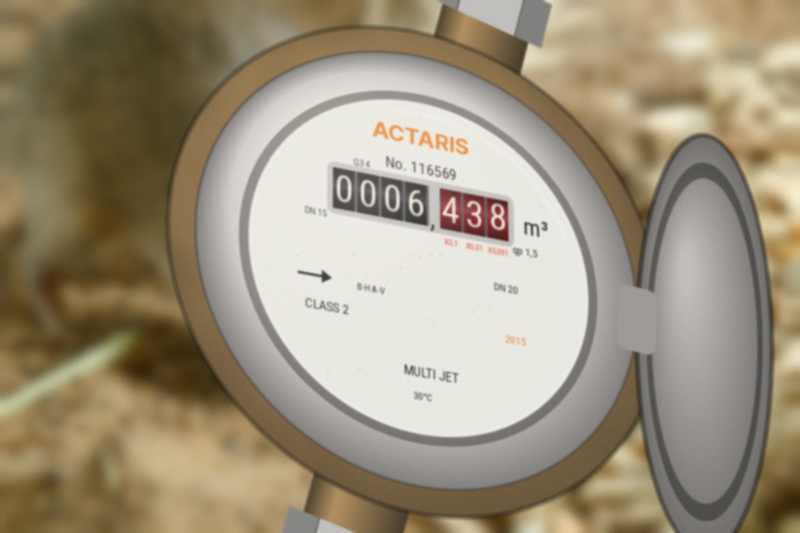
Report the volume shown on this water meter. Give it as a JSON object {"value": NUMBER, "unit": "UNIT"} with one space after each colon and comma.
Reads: {"value": 6.438, "unit": "m³"}
